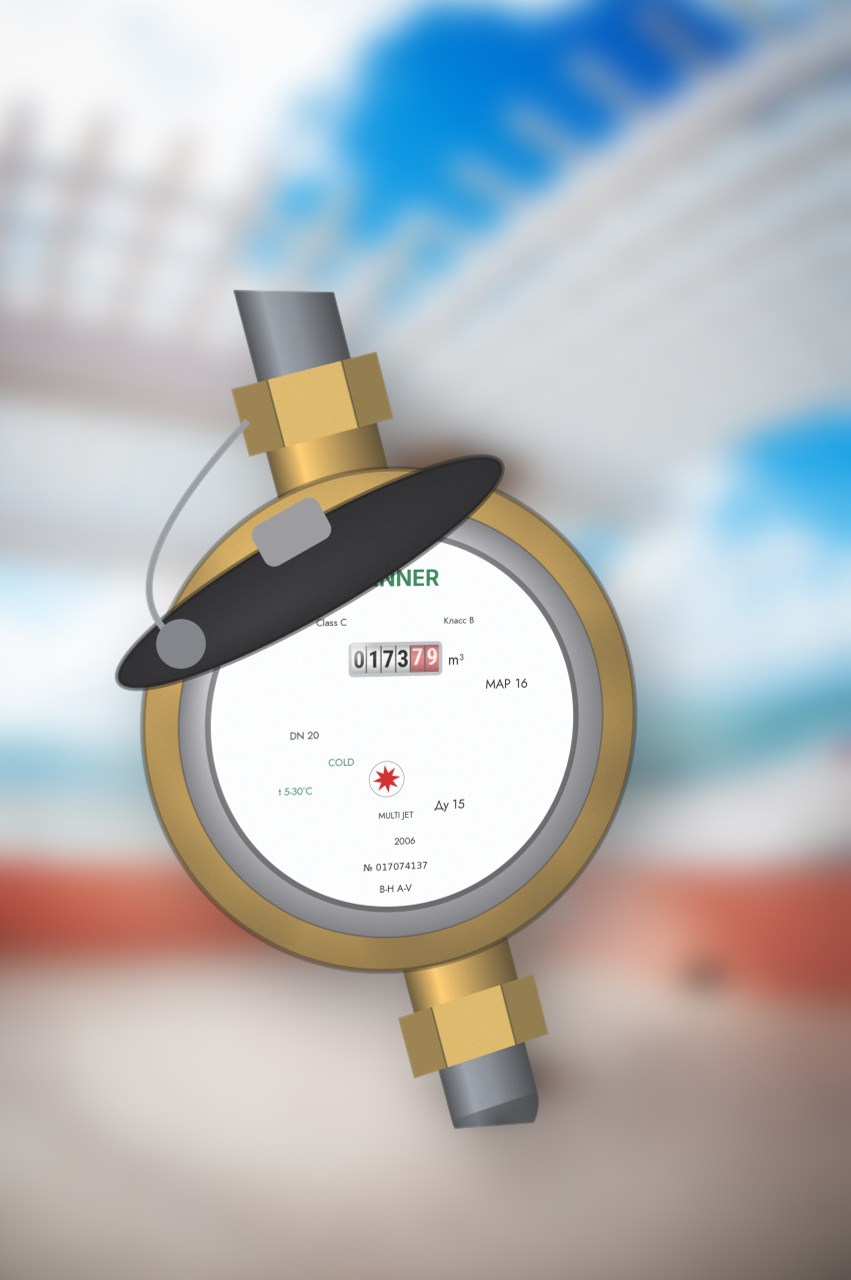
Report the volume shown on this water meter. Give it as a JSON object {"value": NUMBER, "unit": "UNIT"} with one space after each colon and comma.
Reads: {"value": 173.79, "unit": "m³"}
